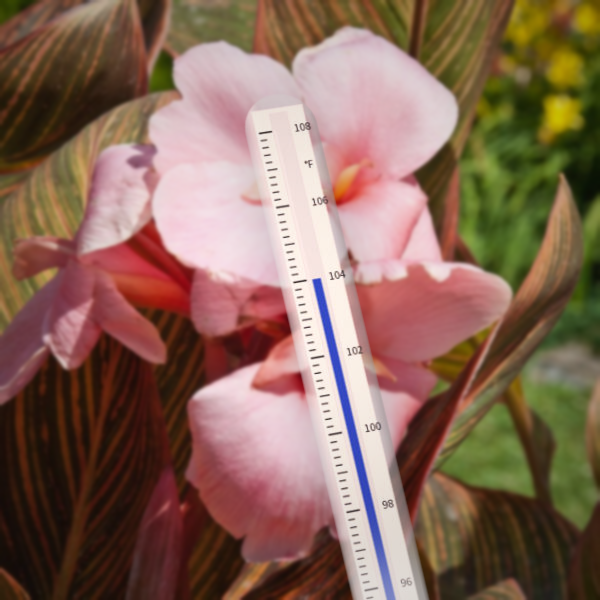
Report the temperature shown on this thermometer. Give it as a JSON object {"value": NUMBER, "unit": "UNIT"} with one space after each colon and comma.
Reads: {"value": 104, "unit": "°F"}
